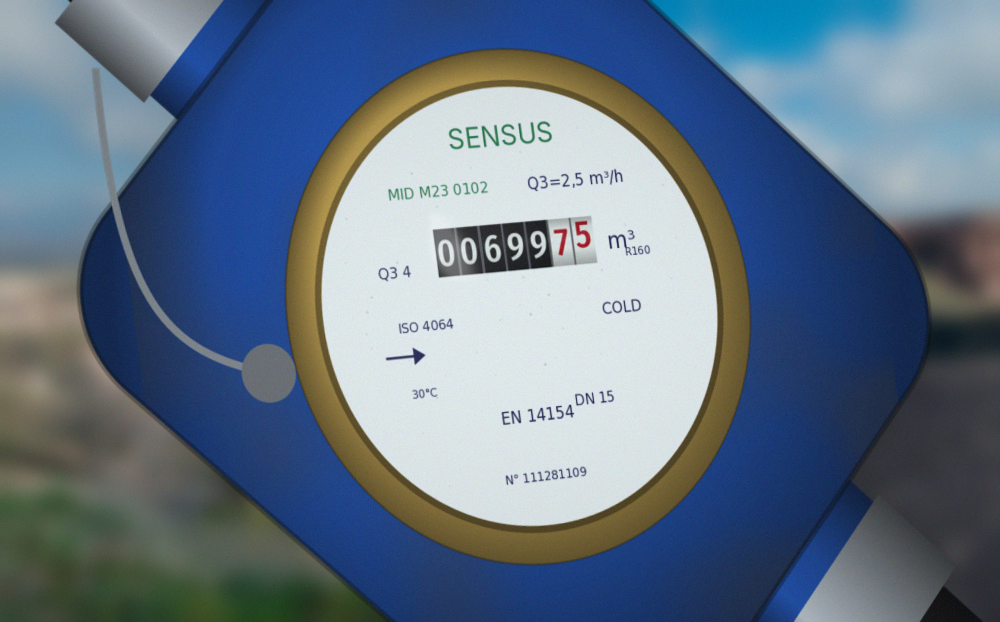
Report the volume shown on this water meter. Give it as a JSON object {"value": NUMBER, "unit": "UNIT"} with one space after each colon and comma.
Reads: {"value": 699.75, "unit": "m³"}
